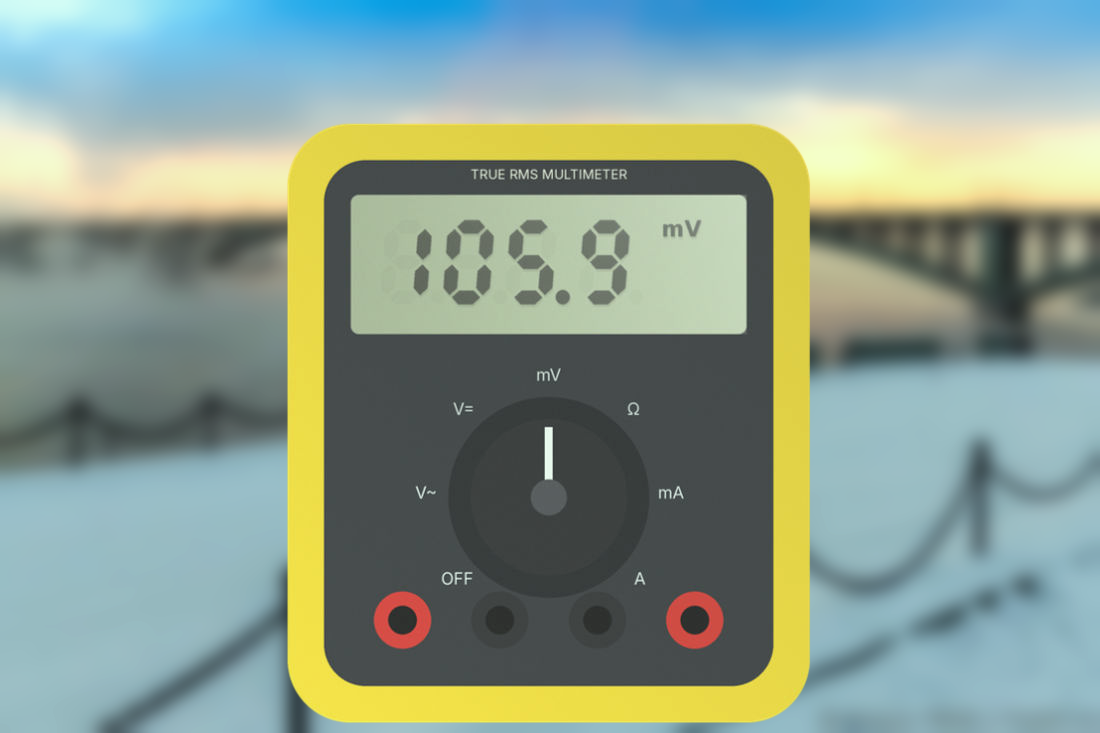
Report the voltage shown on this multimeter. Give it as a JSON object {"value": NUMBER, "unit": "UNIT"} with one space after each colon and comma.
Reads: {"value": 105.9, "unit": "mV"}
